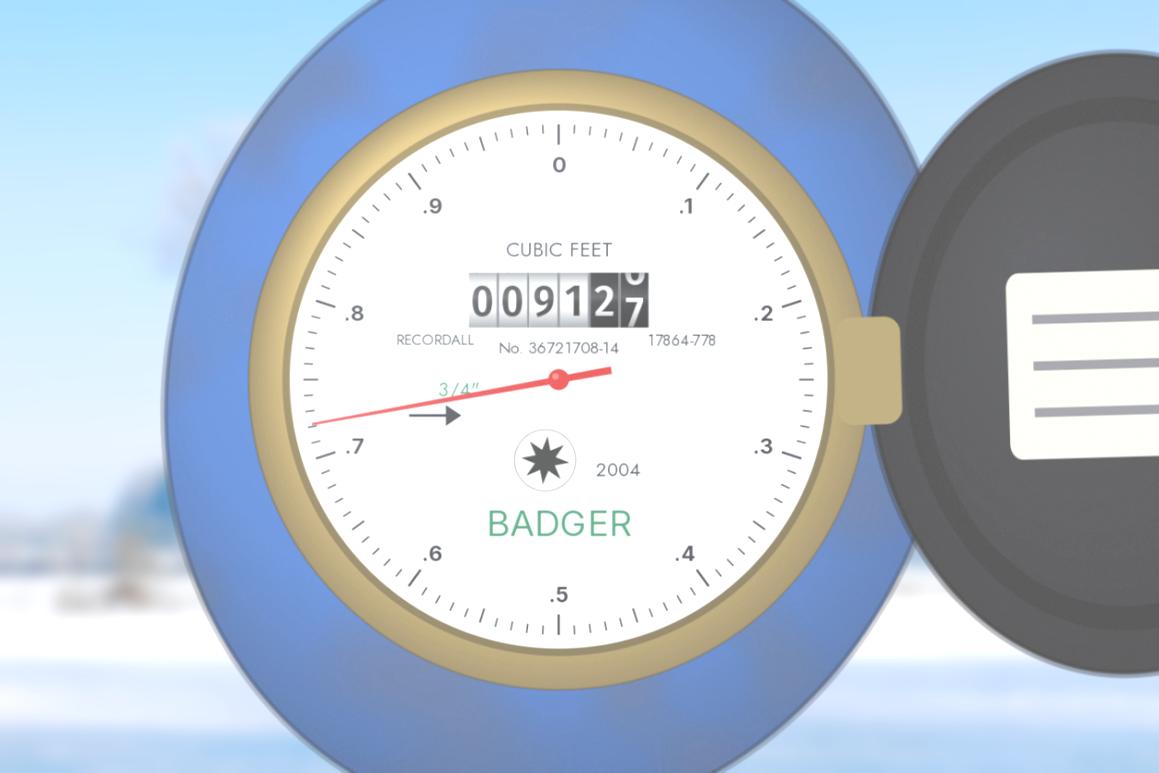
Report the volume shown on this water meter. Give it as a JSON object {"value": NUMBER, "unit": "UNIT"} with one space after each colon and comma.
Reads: {"value": 9126.72, "unit": "ft³"}
